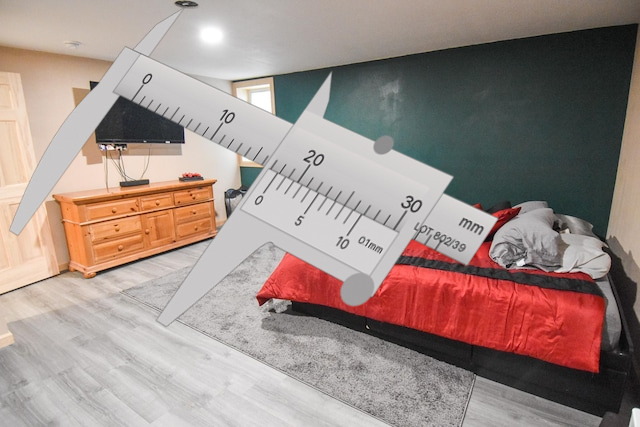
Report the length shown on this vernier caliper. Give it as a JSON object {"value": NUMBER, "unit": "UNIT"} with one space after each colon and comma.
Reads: {"value": 17.8, "unit": "mm"}
